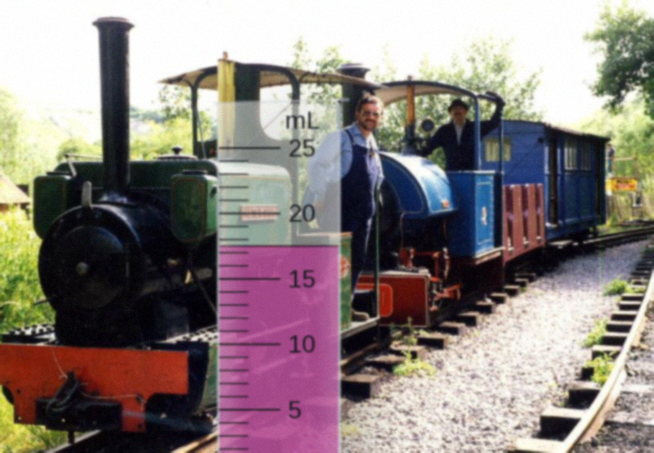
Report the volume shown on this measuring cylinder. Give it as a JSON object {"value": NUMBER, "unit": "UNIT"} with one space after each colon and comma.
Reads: {"value": 17.5, "unit": "mL"}
